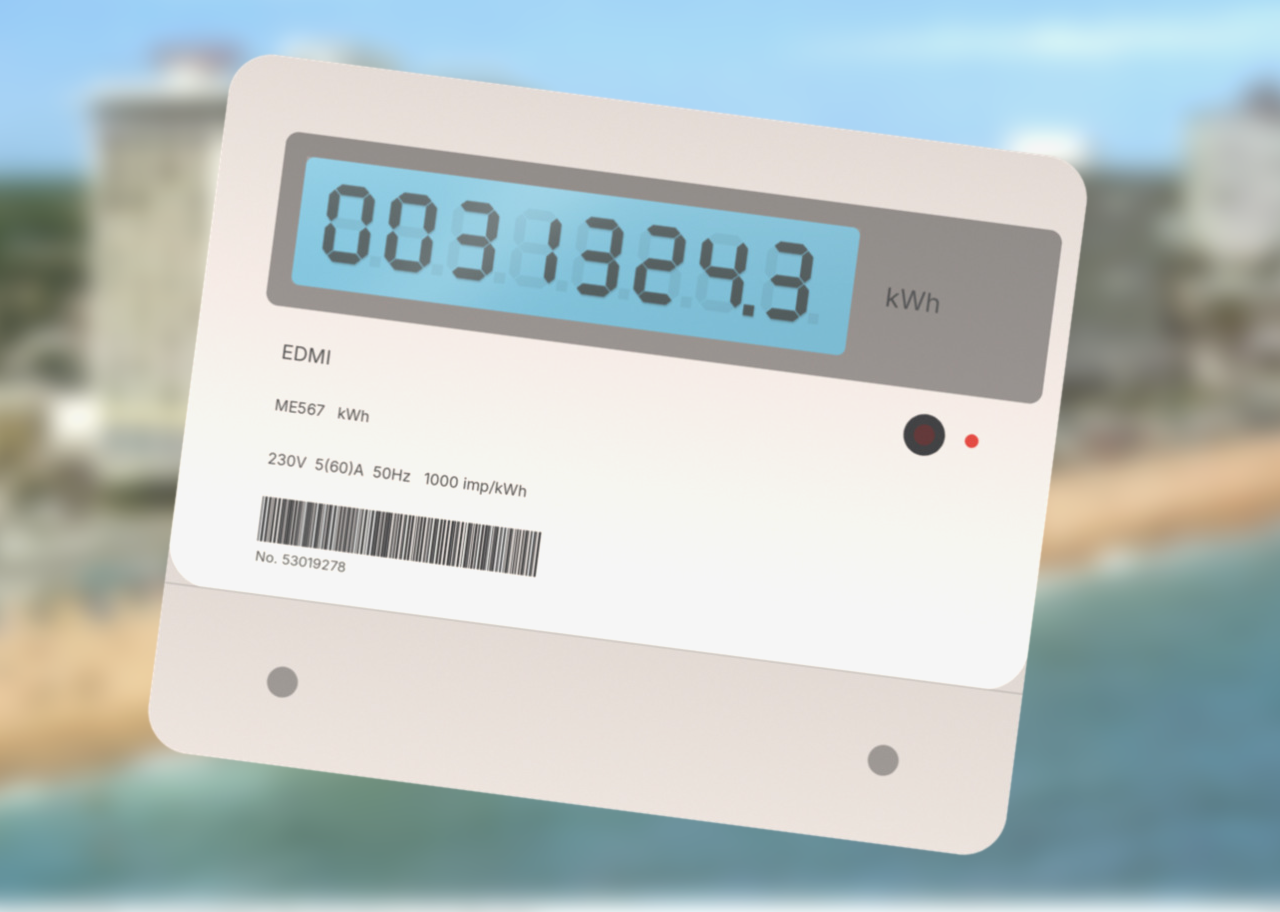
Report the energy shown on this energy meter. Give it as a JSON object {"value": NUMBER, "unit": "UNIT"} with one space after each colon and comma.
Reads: {"value": 31324.3, "unit": "kWh"}
